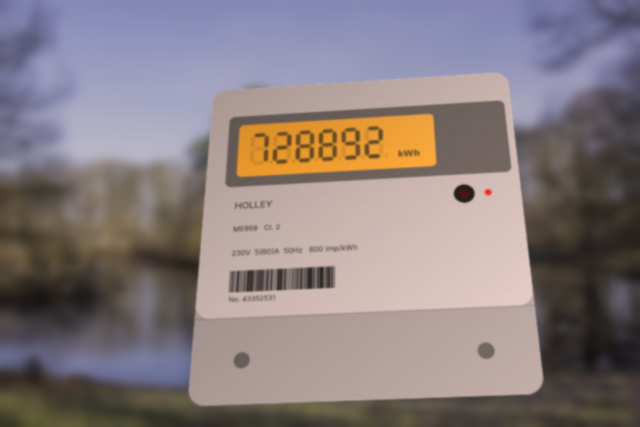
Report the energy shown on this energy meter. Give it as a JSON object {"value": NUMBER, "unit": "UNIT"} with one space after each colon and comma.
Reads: {"value": 728892, "unit": "kWh"}
